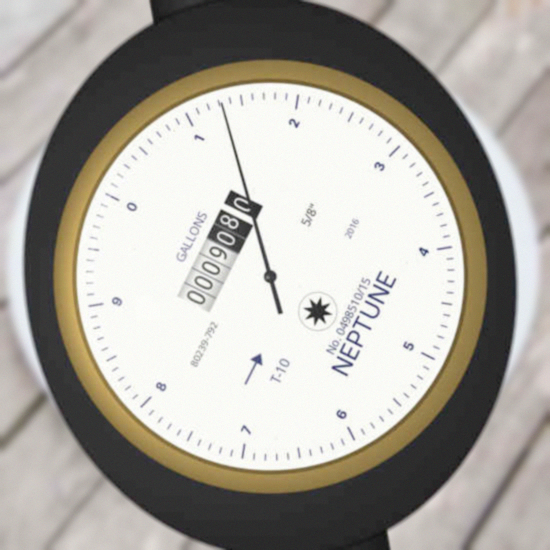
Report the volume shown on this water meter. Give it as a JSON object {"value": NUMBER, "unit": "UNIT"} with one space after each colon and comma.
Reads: {"value": 9081.3, "unit": "gal"}
